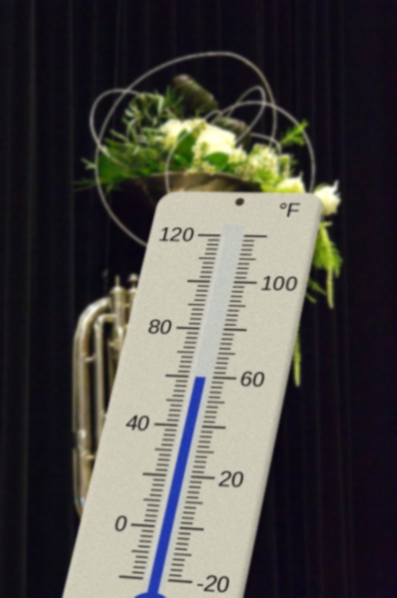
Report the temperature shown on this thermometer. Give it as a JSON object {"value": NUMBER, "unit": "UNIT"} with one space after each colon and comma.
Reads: {"value": 60, "unit": "°F"}
